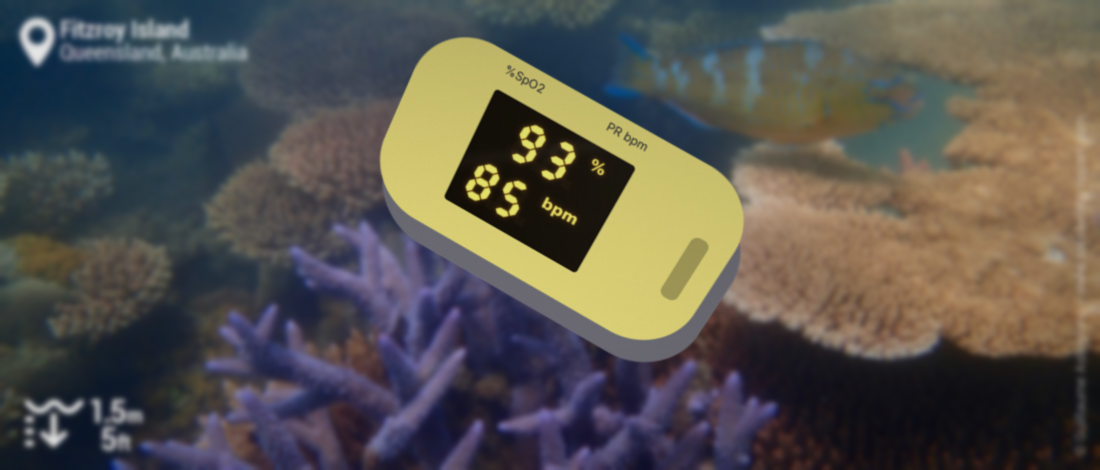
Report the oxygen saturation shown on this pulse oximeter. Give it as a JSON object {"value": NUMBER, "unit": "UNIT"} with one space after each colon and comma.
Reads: {"value": 93, "unit": "%"}
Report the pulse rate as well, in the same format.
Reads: {"value": 85, "unit": "bpm"}
